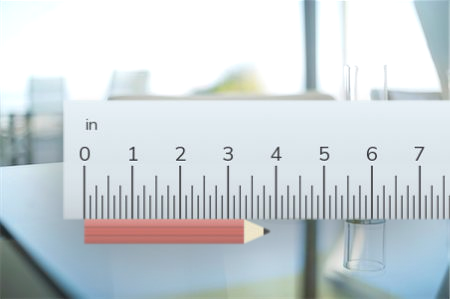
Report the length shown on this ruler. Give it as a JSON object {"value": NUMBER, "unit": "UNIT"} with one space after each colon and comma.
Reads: {"value": 3.875, "unit": "in"}
